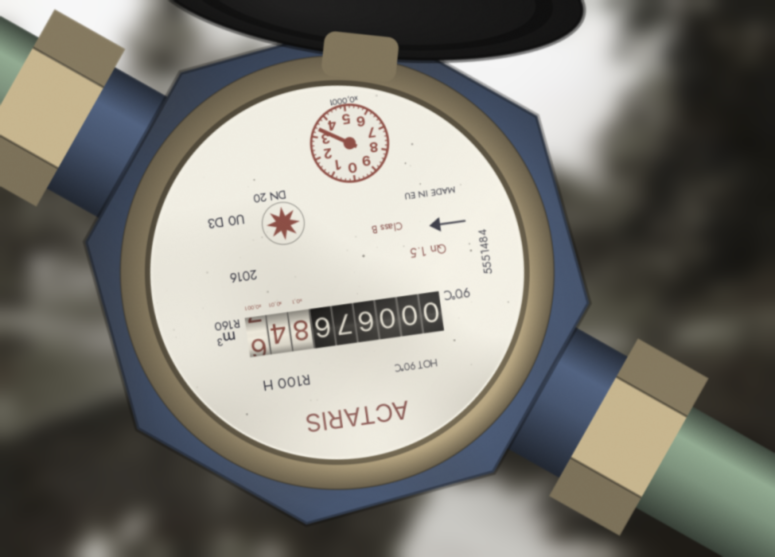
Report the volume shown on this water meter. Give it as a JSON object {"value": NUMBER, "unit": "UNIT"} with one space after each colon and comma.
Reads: {"value": 676.8463, "unit": "m³"}
